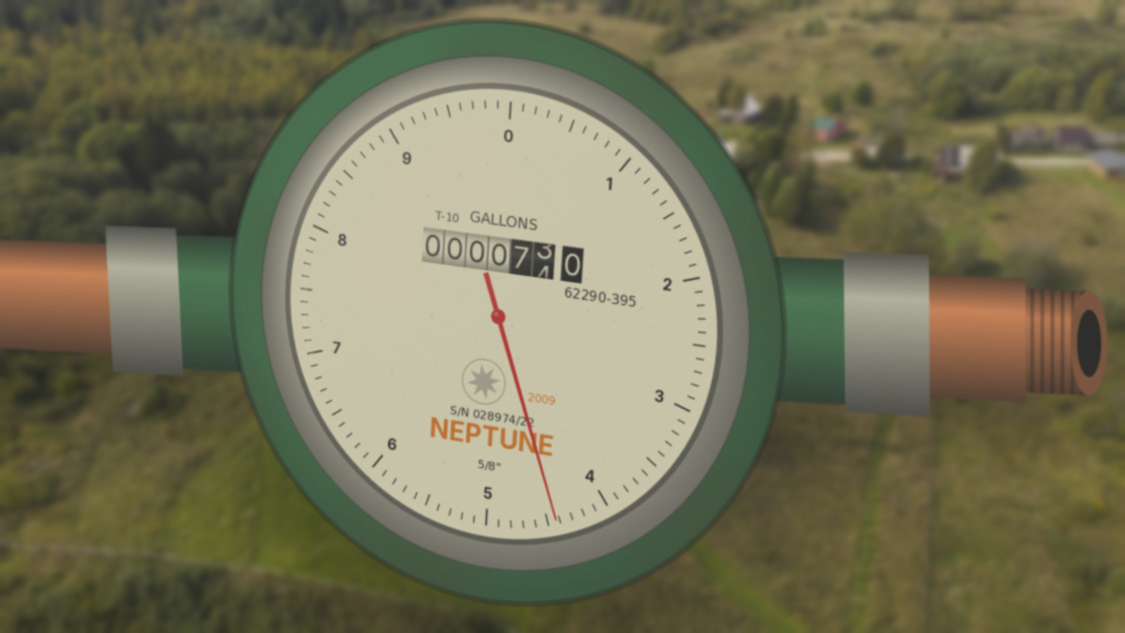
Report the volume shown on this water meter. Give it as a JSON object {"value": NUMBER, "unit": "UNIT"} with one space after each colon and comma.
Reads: {"value": 734.4, "unit": "gal"}
